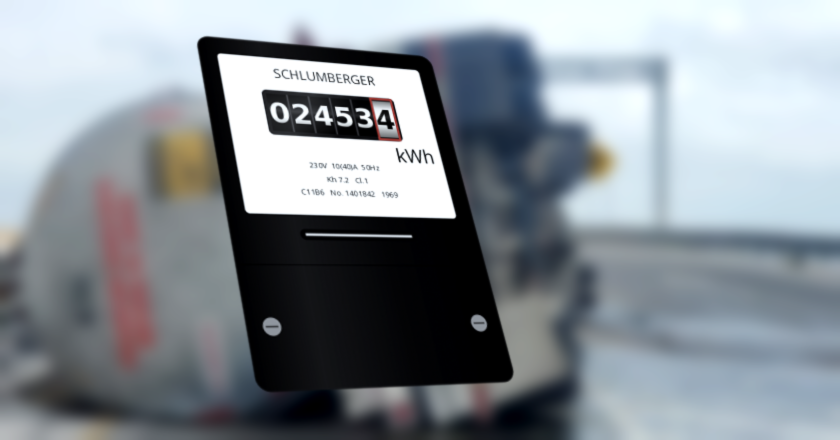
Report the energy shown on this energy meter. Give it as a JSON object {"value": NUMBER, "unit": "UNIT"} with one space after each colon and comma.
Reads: {"value": 2453.4, "unit": "kWh"}
